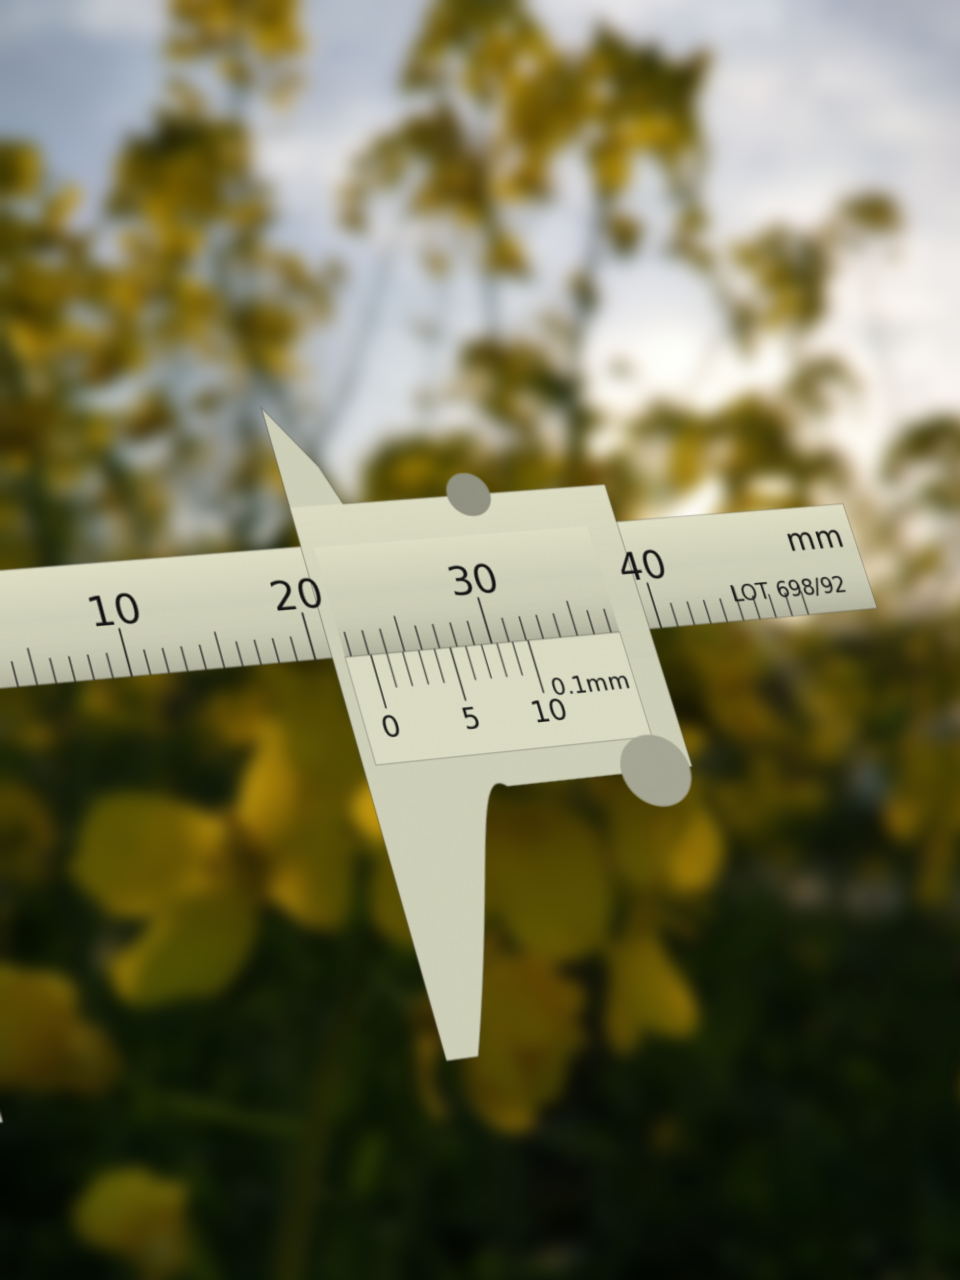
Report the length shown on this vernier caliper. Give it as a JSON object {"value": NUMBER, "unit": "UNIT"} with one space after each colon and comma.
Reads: {"value": 23.1, "unit": "mm"}
